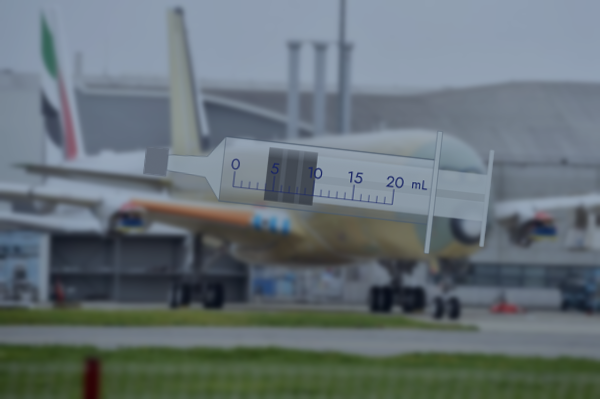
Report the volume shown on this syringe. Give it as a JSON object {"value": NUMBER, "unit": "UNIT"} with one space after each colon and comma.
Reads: {"value": 4, "unit": "mL"}
